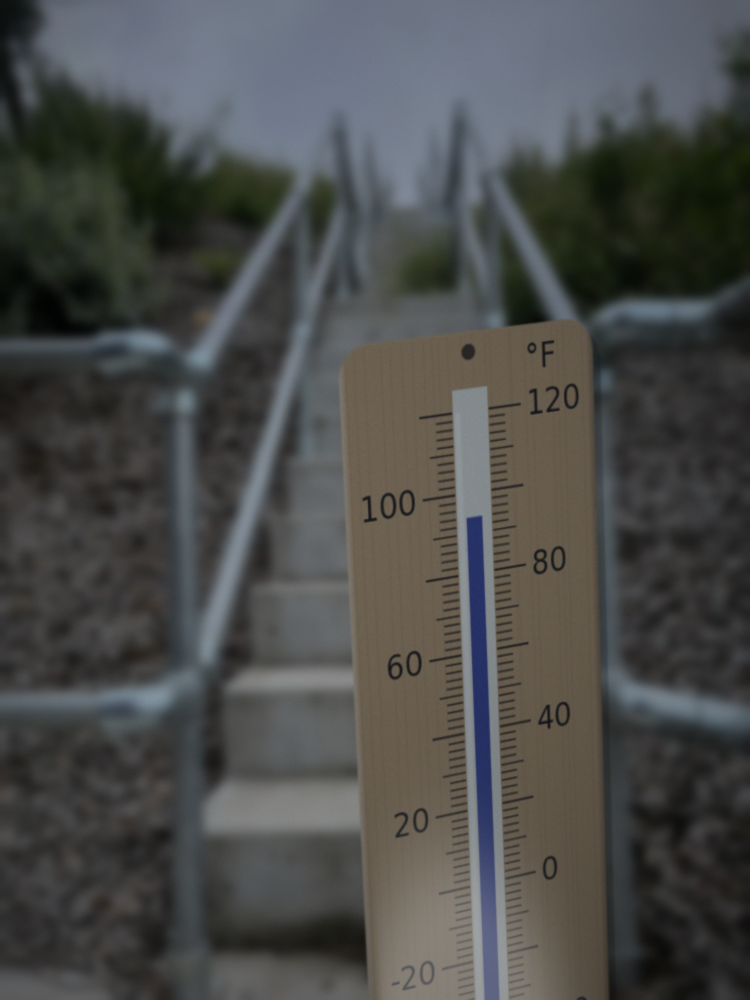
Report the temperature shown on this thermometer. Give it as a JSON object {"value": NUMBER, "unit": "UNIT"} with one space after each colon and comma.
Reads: {"value": 94, "unit": "°F"}
